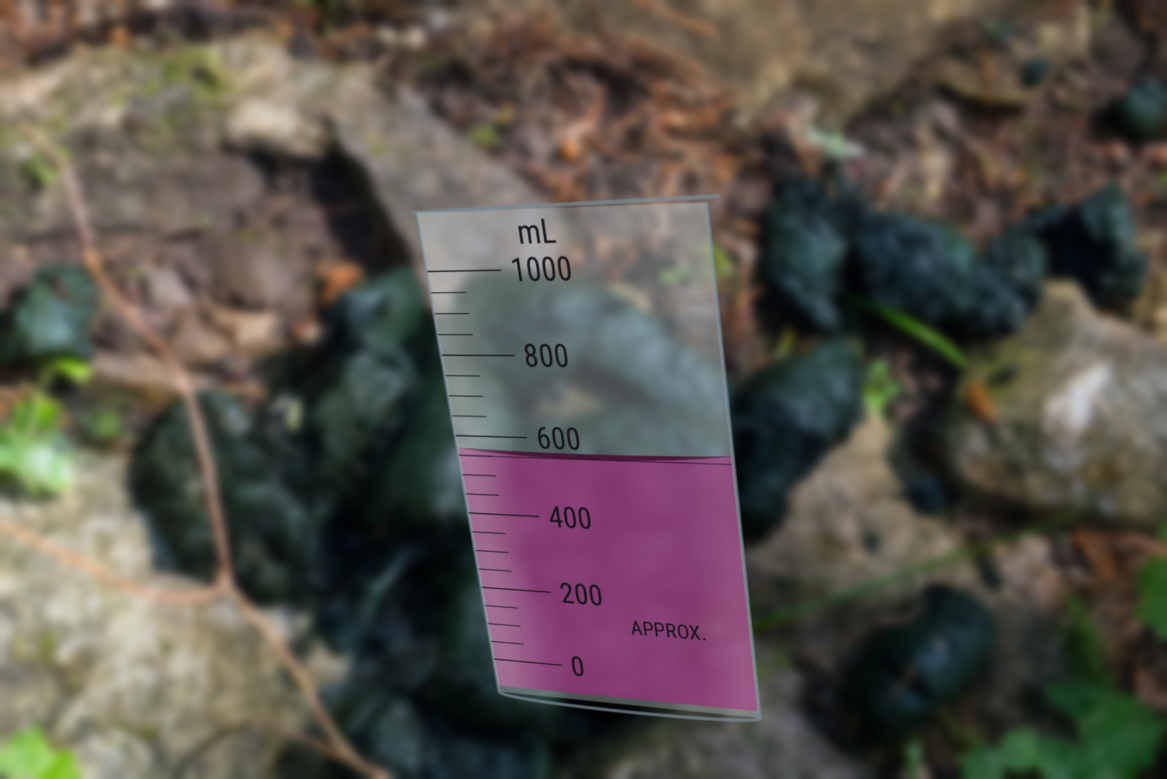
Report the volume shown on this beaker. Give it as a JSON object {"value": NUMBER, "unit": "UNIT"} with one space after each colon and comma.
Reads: {"value": 550, "unit": "mL"}
